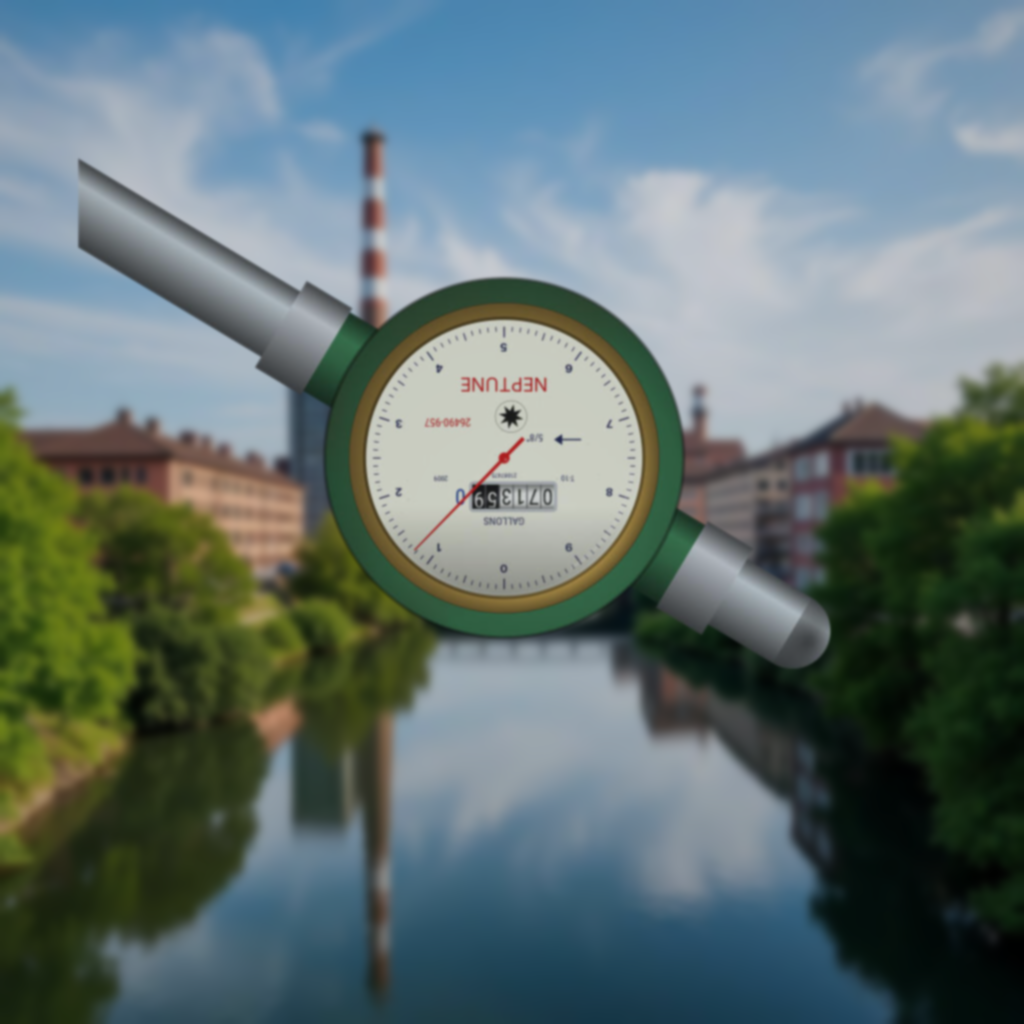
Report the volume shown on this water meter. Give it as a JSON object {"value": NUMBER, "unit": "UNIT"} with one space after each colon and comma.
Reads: {"value": 713591.2, "unit": "gal"}
